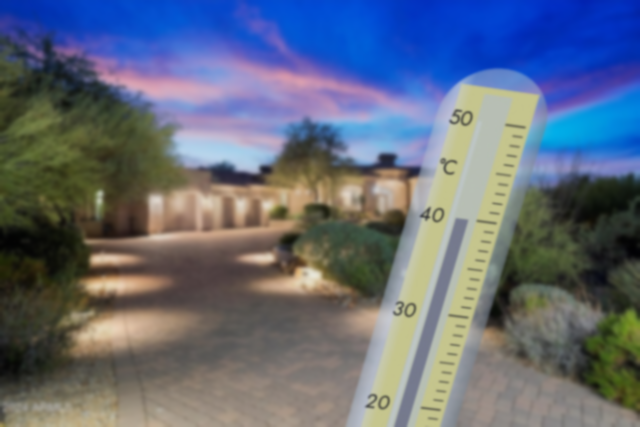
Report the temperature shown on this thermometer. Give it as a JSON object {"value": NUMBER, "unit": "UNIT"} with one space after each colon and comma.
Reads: {"value": 40, "unit": "°C"}
